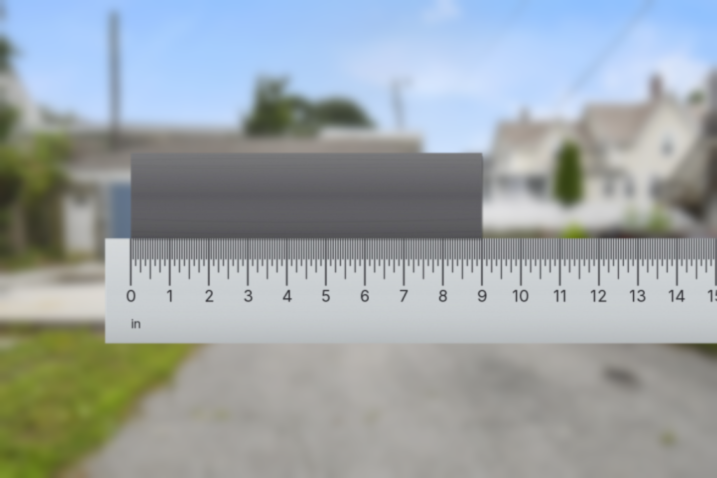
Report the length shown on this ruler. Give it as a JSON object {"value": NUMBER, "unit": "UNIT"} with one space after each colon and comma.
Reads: {"value": 9, "unit": "in"}
